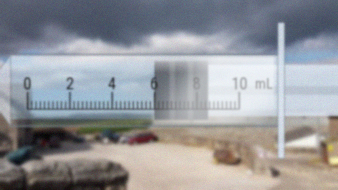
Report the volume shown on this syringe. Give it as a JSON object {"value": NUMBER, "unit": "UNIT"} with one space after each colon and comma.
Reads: {"value": 6, "unit": "mL"}
